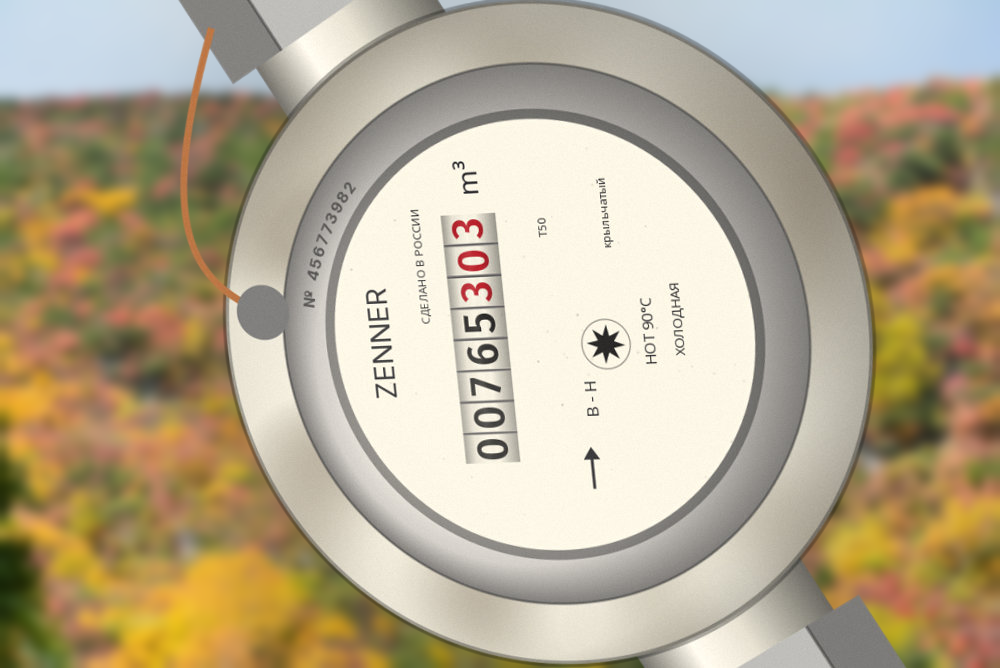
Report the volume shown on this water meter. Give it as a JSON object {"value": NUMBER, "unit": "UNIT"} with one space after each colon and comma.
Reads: {"value": 765.303, "unit": "m³"}
